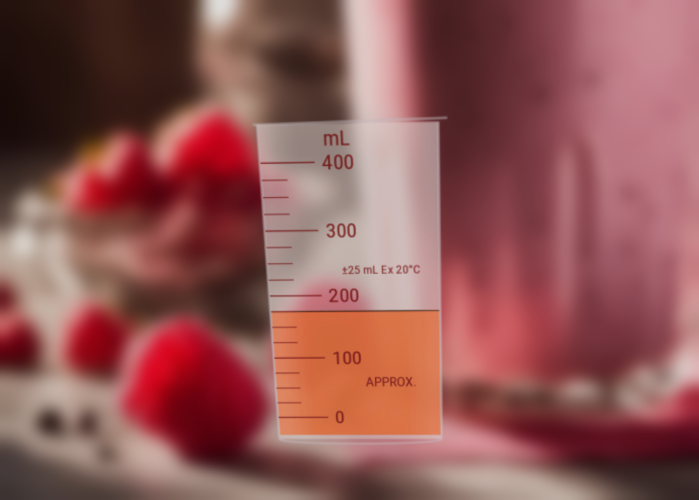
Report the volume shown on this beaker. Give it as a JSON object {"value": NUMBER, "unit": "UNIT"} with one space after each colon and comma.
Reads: {"value": 175, "unit": "mL"}
